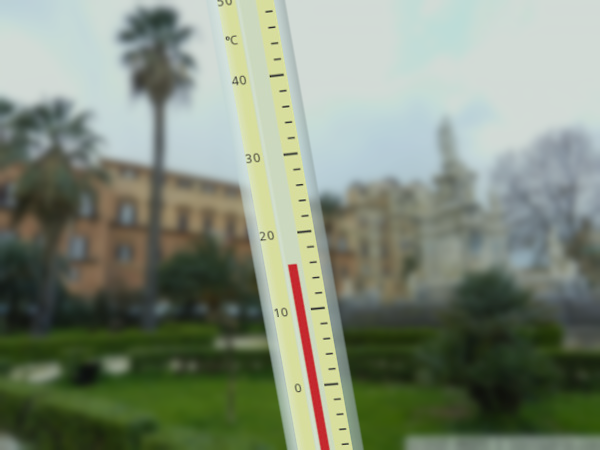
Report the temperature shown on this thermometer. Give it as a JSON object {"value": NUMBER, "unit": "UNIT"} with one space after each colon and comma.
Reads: {"value": 16, "unit": "°C"}
